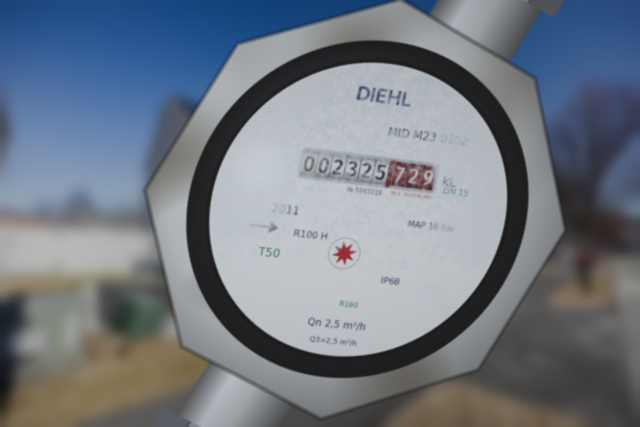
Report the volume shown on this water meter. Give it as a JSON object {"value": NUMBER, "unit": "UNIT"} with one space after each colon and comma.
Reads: {"value": 2325.729, "unit": "kL"}
